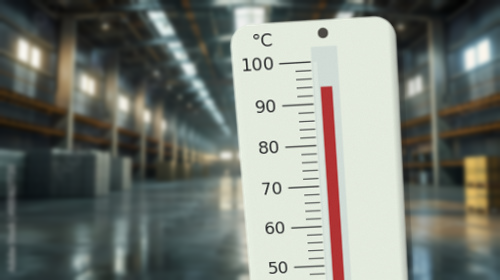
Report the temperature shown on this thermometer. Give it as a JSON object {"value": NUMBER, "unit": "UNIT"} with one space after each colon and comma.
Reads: {"value": 94, "unit": "°C"}
